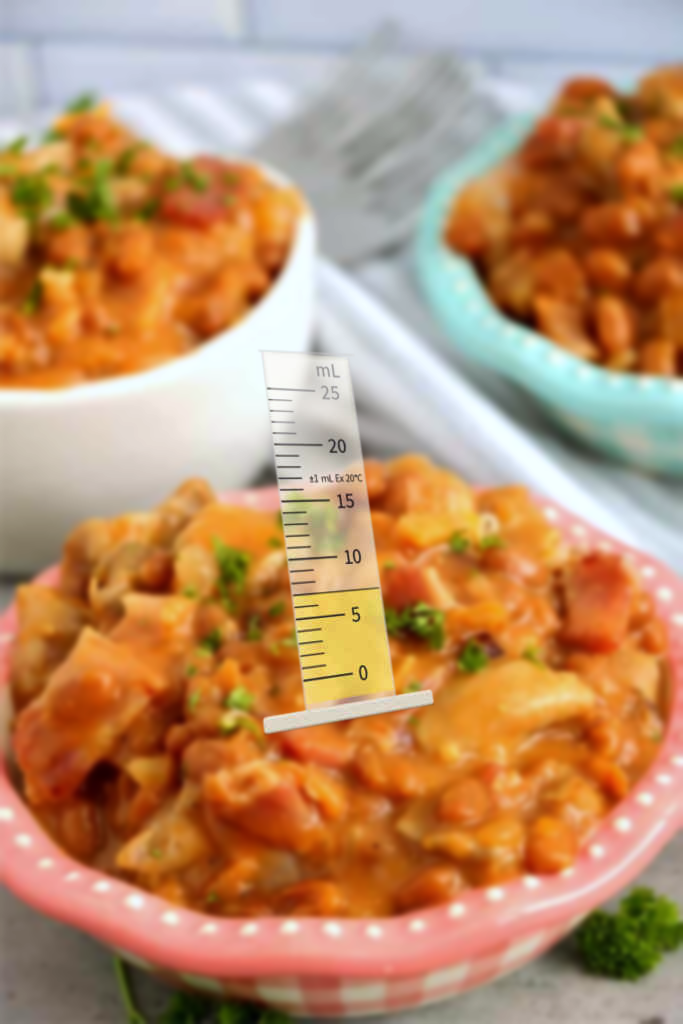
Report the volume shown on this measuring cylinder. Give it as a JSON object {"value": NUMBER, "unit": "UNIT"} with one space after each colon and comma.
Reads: {"value": 7, "unit": "mL"}
